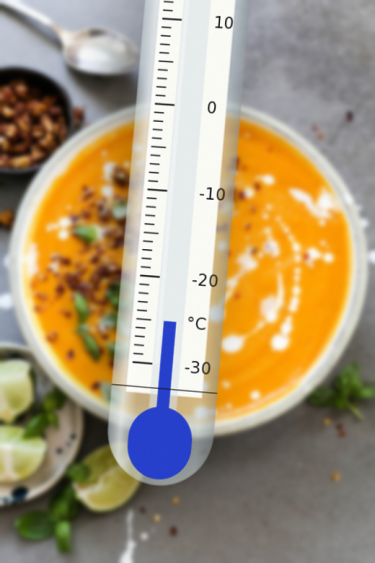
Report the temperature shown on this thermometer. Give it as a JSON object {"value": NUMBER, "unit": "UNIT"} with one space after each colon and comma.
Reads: {"value": -25, "unit": "°C"}
